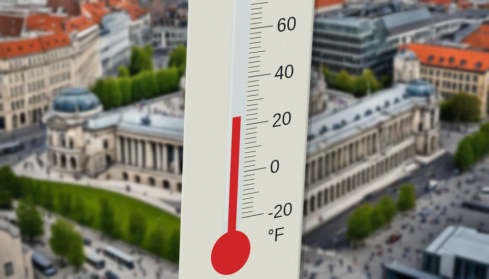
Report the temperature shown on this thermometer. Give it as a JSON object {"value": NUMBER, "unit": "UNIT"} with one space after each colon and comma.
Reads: {"value": 24, "unit": "°F"}
